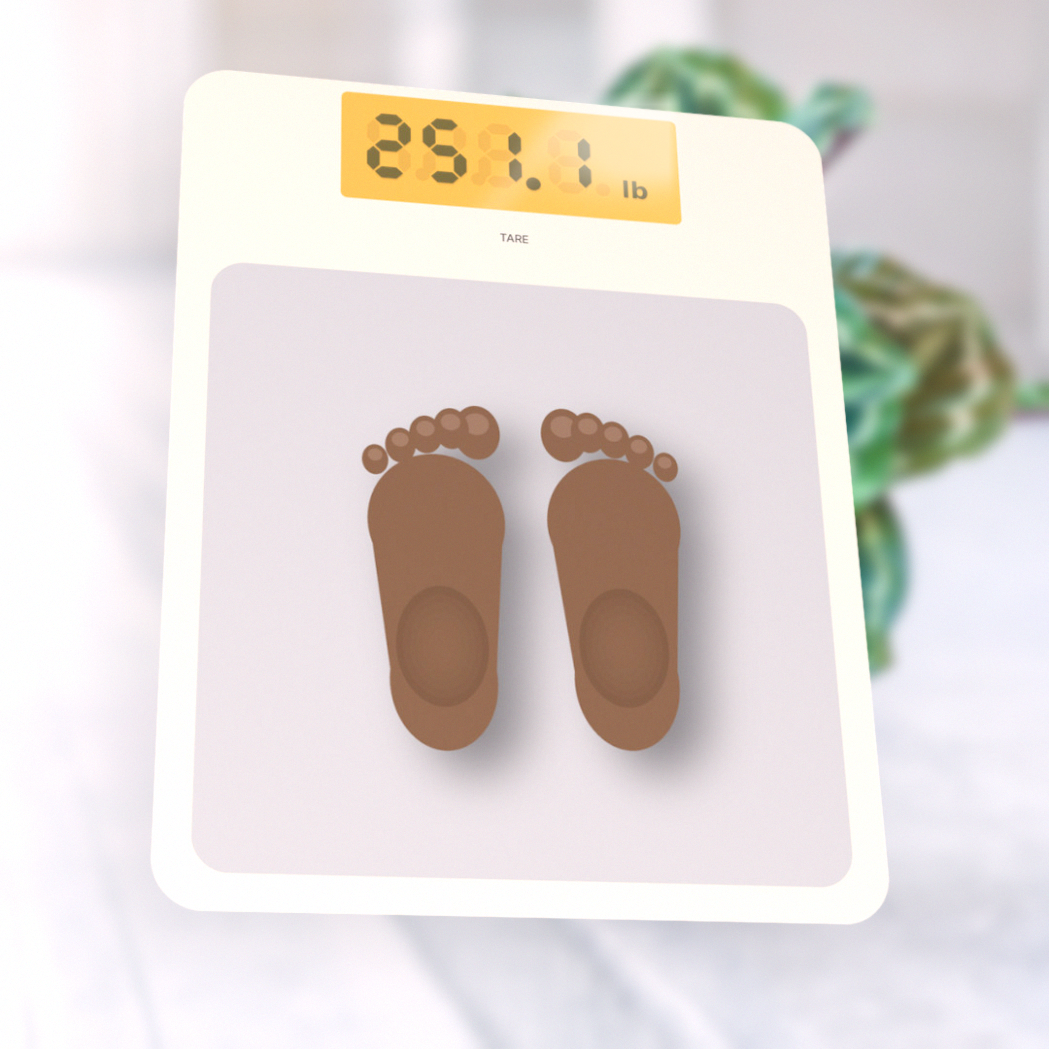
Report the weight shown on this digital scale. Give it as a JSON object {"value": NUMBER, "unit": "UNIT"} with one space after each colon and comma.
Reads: {"value": 251.1, "unit": "lb"}
